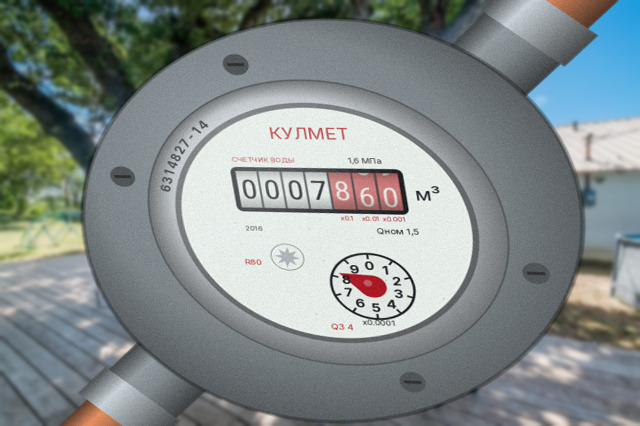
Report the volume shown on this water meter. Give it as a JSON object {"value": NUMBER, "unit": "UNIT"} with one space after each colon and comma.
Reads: {"value": 7.8598, "unit": "m³"}
